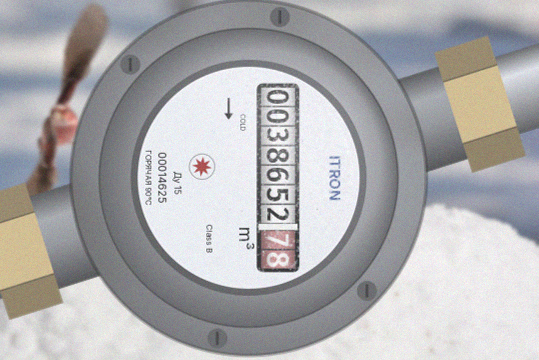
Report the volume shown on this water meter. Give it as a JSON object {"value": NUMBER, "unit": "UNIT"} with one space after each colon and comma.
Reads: {"value": 38652.78, "unit": "m³"}
